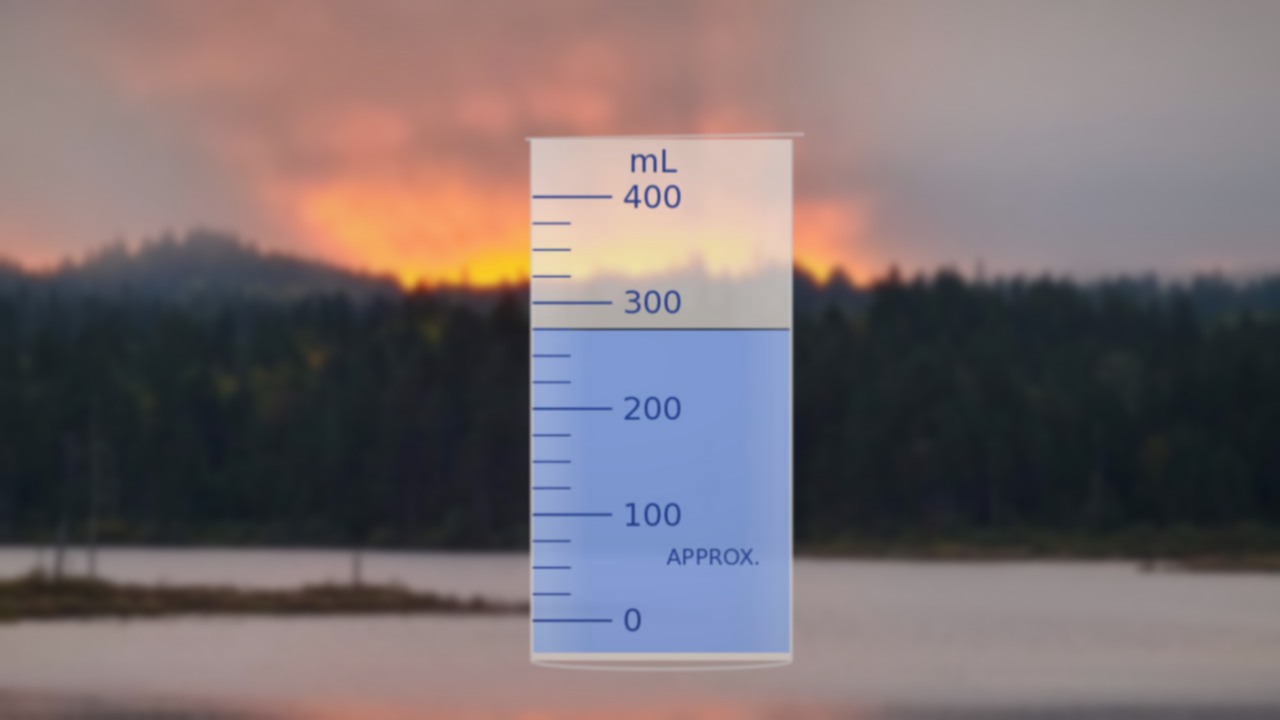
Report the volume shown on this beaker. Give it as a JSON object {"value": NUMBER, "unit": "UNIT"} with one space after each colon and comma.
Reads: {"value": 275, "unit": "mL"}
